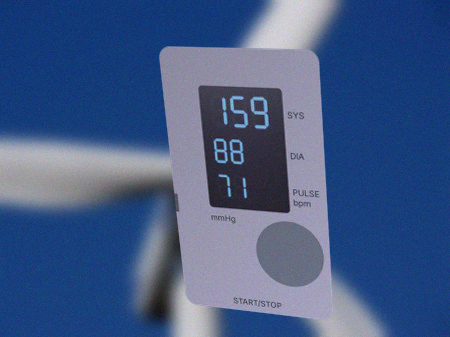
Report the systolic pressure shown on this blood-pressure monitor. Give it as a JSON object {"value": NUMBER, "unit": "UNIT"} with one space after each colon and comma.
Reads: {"value": 159, "unit": "mmHg"}
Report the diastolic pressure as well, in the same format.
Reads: {"value": 88, "unit": "mmHg"}
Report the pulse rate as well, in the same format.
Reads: {"value": 71, "unit": "bpm"}
